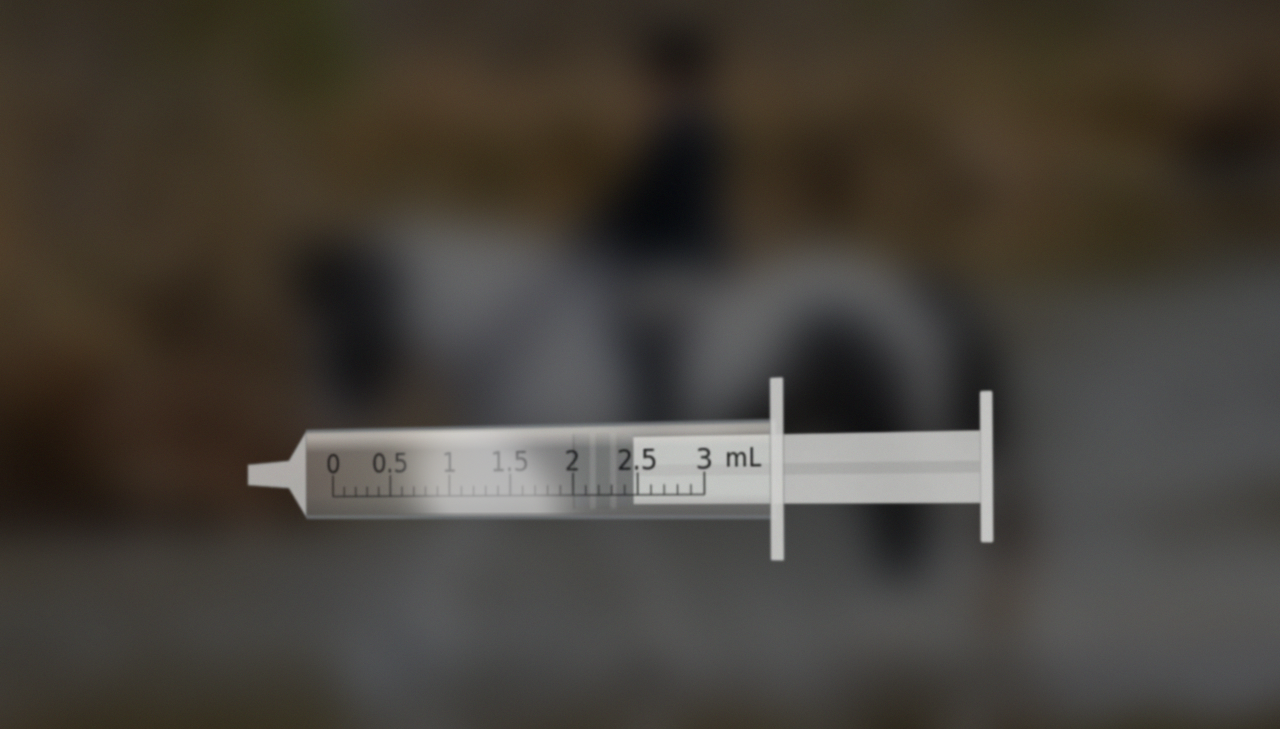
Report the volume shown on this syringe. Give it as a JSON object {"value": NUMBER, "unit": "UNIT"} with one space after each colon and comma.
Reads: {"value": 2, "unit": "mL"}
